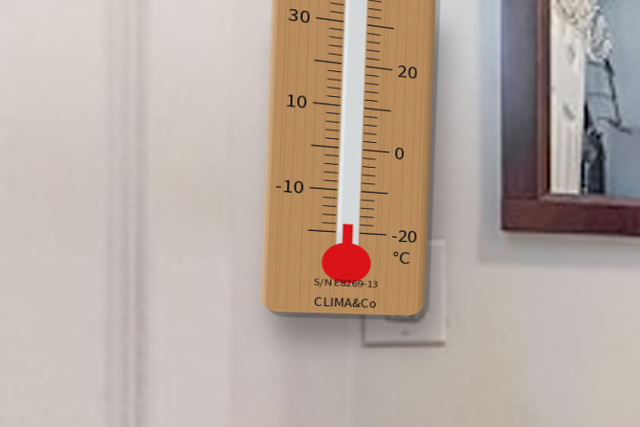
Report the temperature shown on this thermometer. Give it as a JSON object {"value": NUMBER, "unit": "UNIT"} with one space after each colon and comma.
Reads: {"value": -18, "unit": "°C"}
